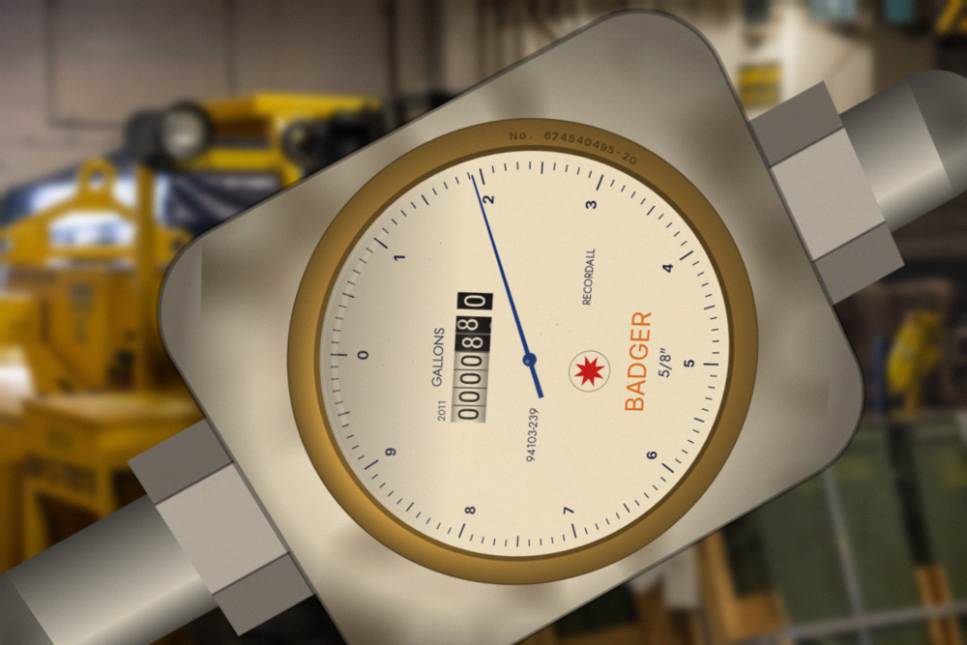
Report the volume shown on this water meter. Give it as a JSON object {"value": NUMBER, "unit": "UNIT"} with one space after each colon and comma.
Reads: {"value": 881.9, "unit": "gal"}
